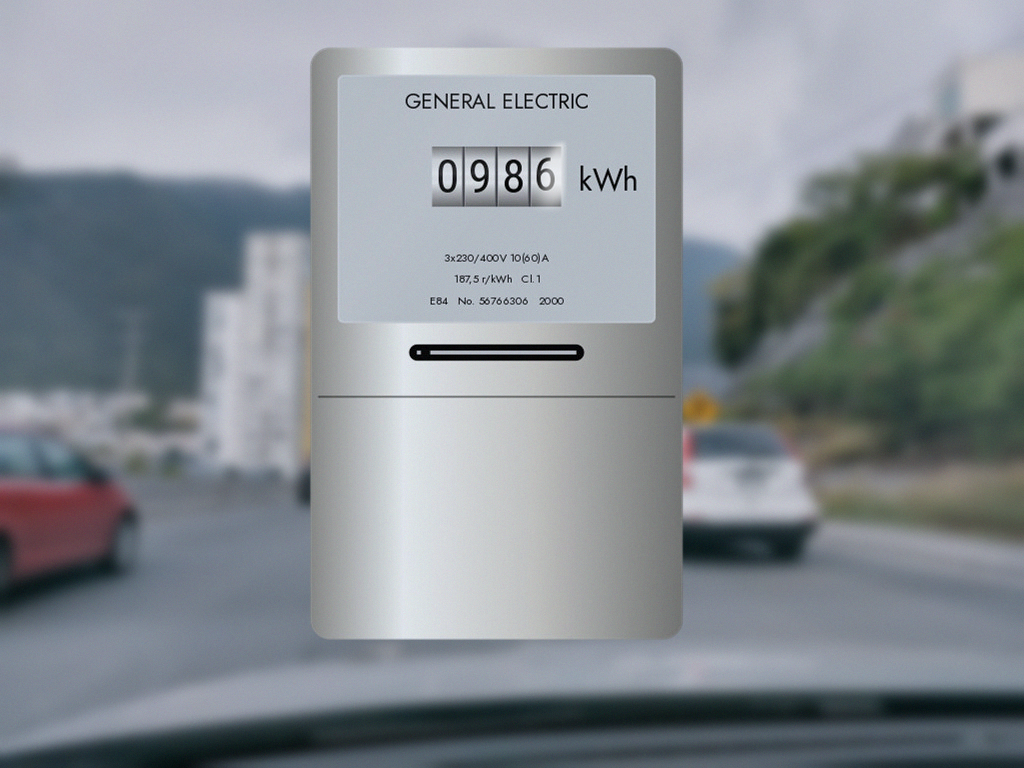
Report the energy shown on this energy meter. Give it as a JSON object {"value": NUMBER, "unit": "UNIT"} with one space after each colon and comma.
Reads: {"value": 986, "unit": "kWh"}
